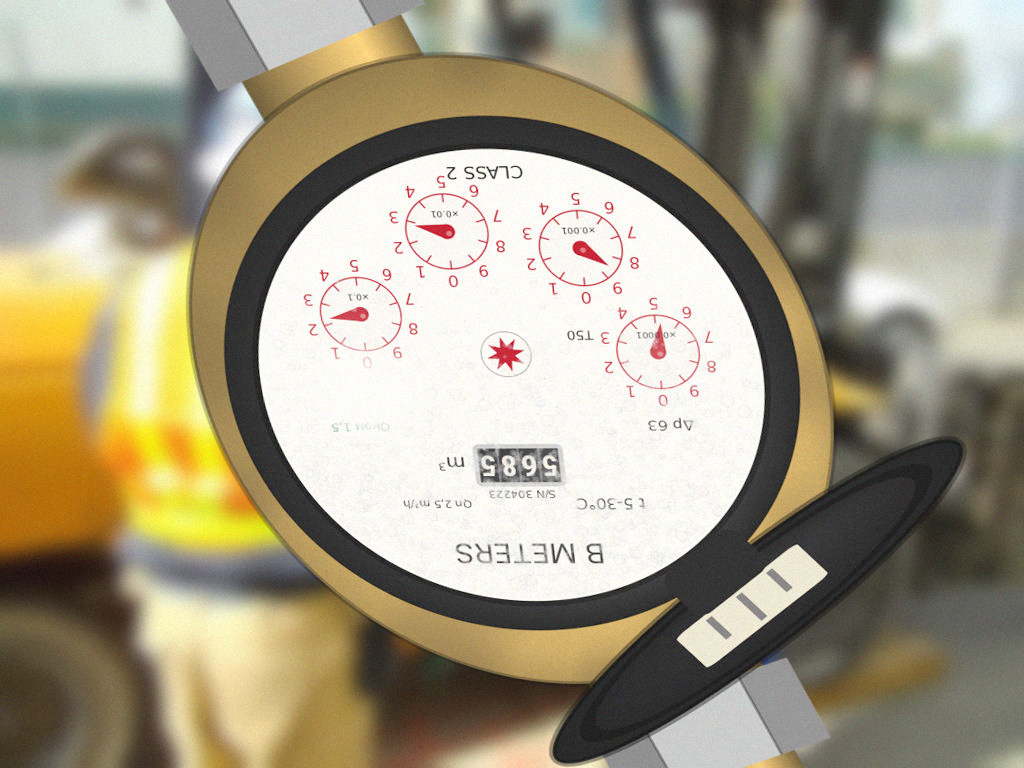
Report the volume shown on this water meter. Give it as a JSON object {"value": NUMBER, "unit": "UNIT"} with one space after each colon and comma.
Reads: {"value": 5685.2285, "unit": "m³"}
